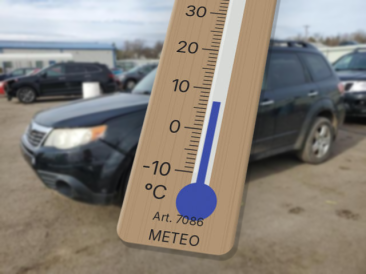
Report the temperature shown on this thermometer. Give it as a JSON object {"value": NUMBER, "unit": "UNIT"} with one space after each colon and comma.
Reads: {"value": 7, "unit": "°C"}
